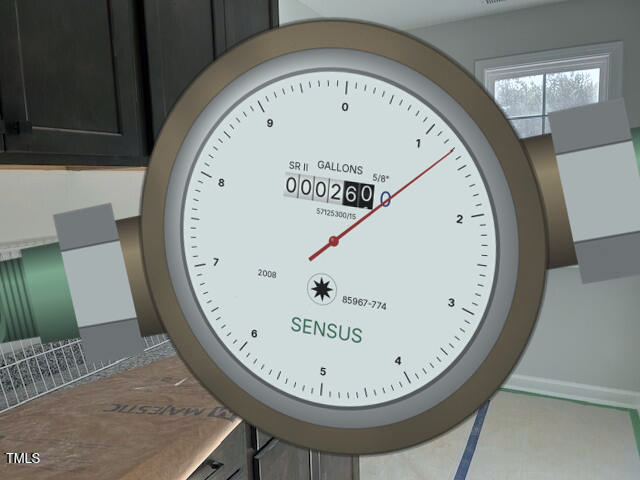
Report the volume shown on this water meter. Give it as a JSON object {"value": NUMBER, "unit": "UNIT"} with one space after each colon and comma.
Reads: {"value": 2601.3, "unit": "gal"}
